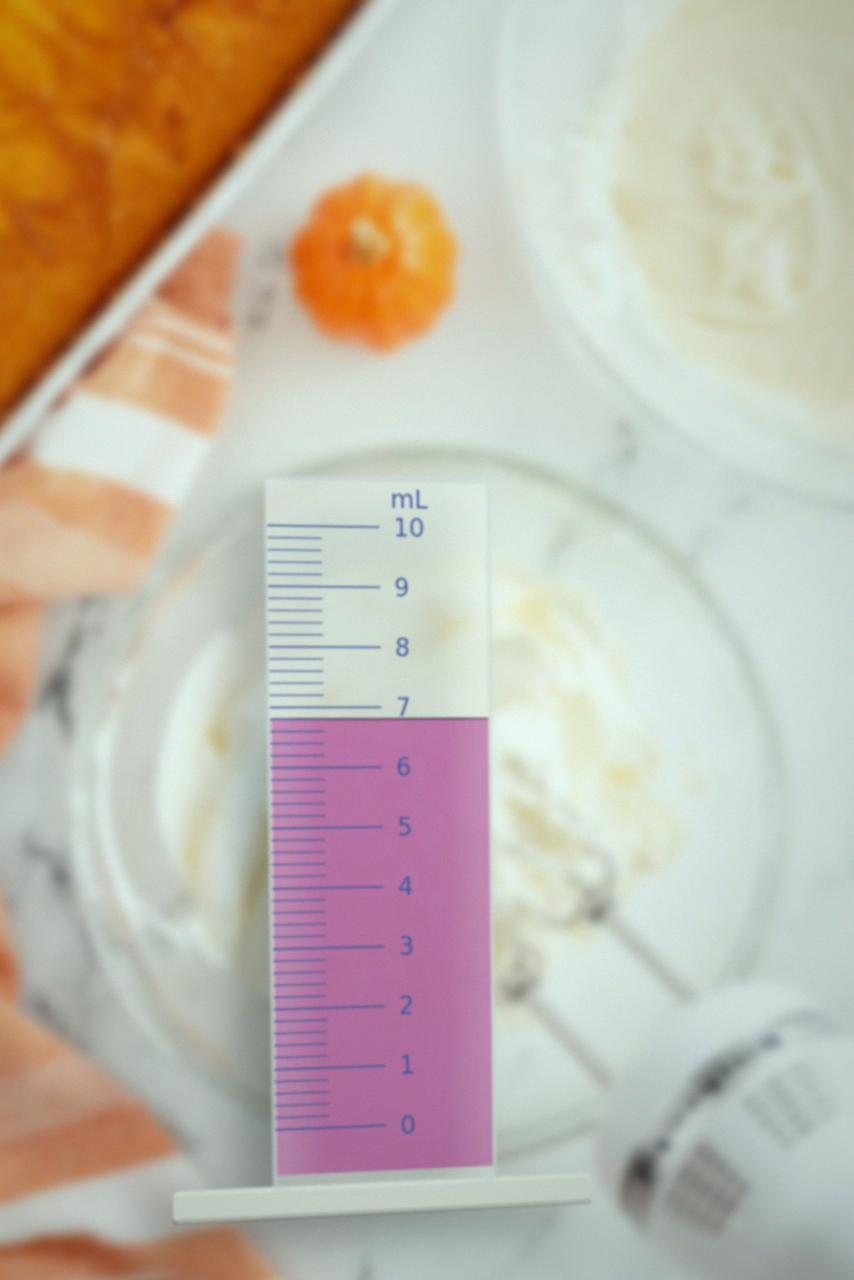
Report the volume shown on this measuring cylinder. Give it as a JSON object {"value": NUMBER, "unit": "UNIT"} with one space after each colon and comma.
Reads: {"value": 6.8, "unit": "mL"}
